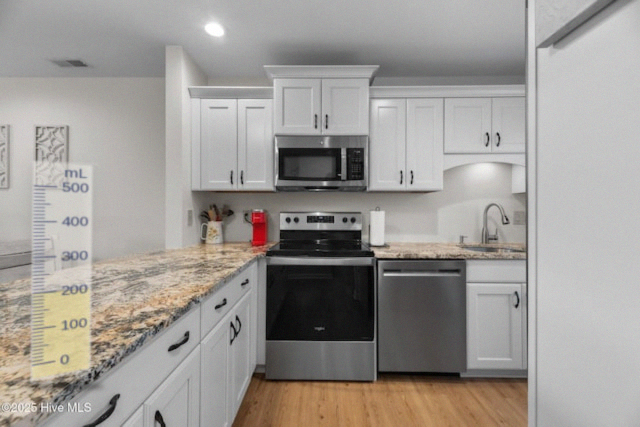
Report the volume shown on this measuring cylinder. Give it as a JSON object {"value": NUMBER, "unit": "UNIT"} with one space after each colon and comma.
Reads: {"value": 200, "unit": "mL"}
